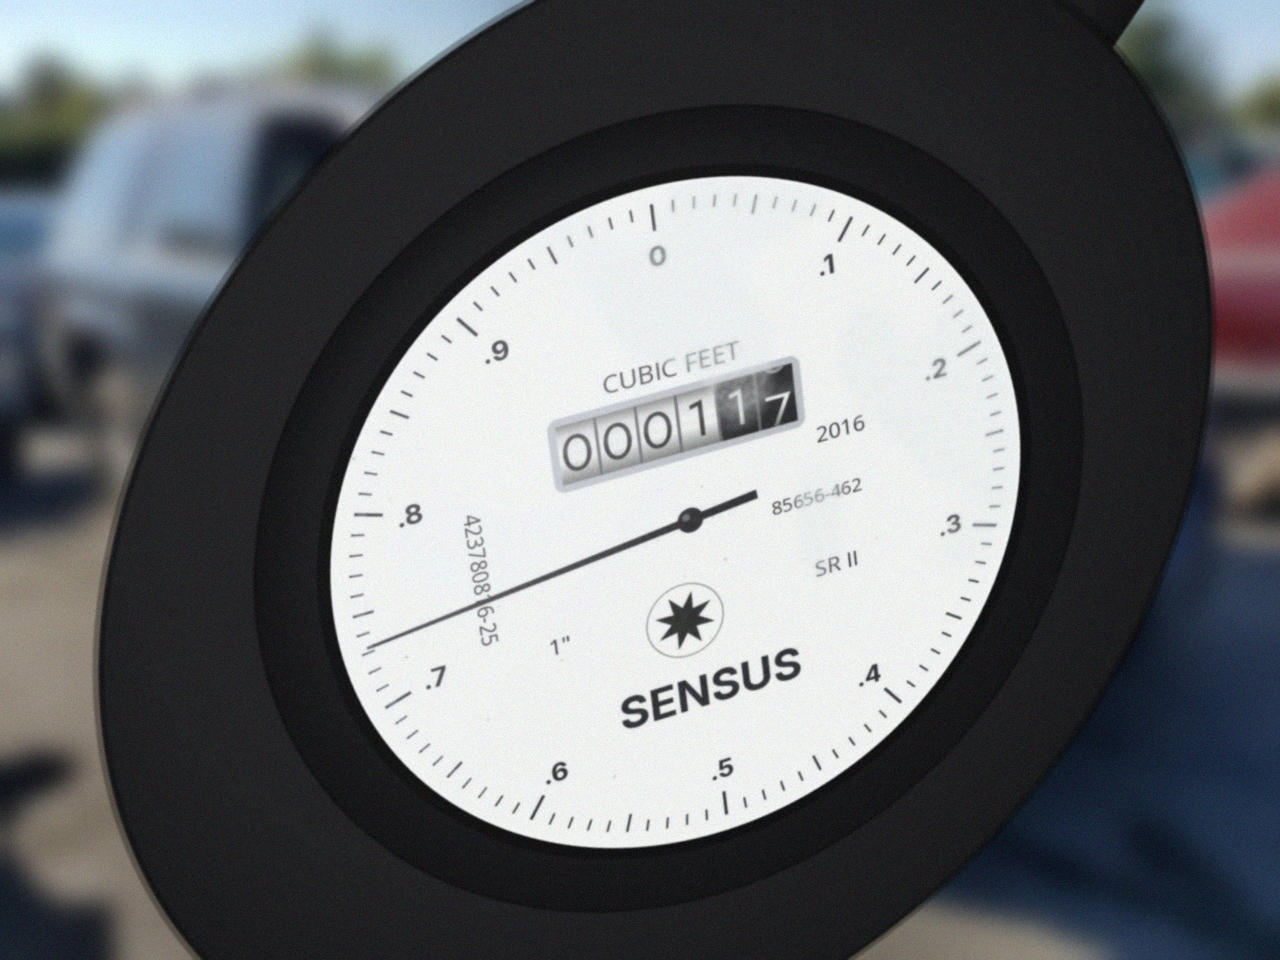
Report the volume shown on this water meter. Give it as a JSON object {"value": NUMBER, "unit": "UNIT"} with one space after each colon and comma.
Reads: {"value": 116.73, "unit": "ft³"}
